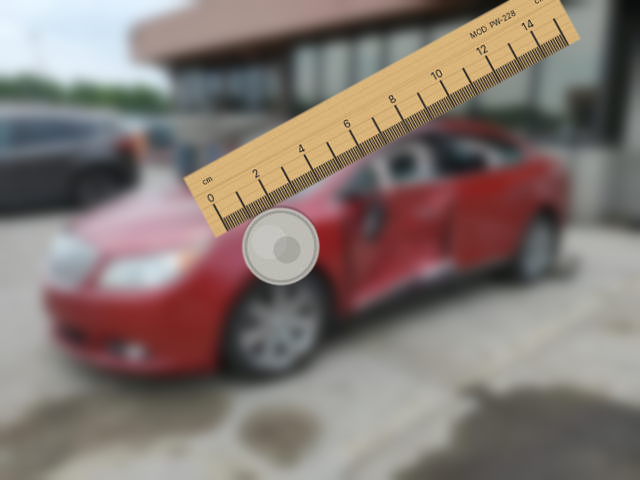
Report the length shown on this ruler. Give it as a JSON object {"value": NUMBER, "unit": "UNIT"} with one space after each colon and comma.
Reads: {"value": 3, "unit": "cm"}
